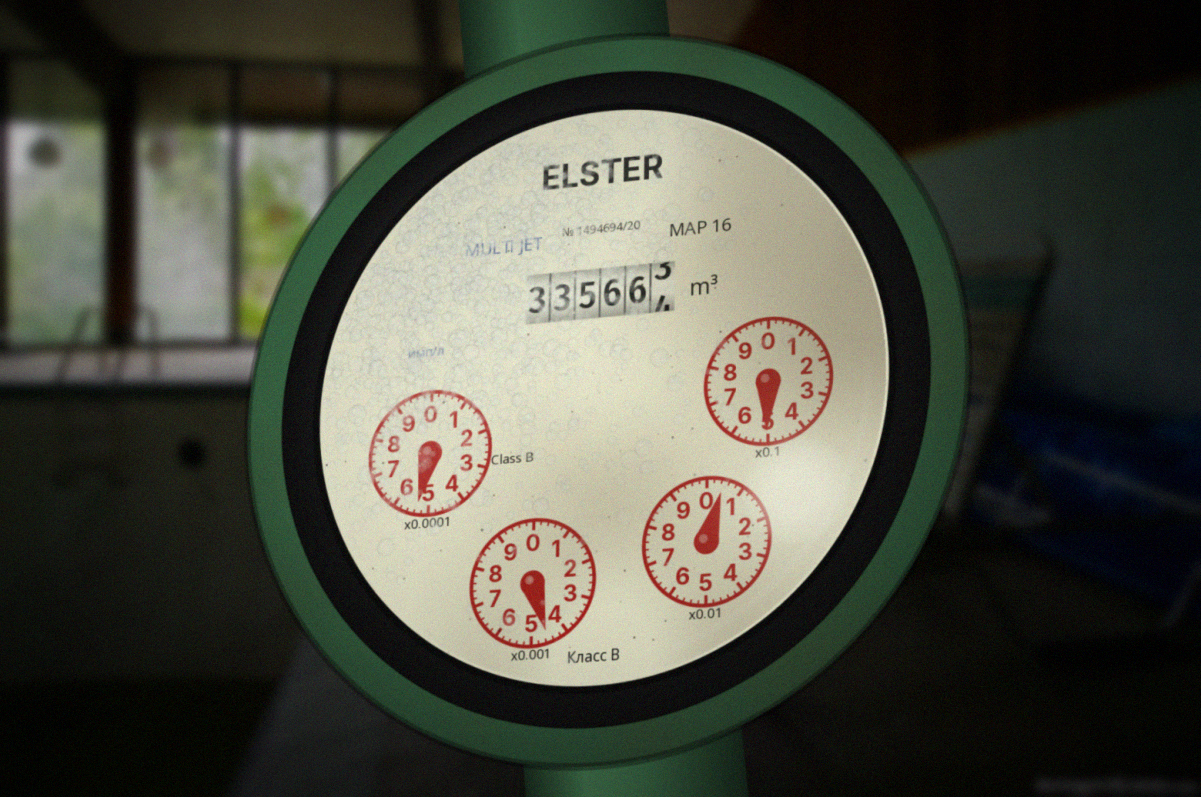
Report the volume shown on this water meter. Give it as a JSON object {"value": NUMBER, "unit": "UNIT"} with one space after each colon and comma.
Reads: {"value": 335663.5045, "unit": "m³"}
